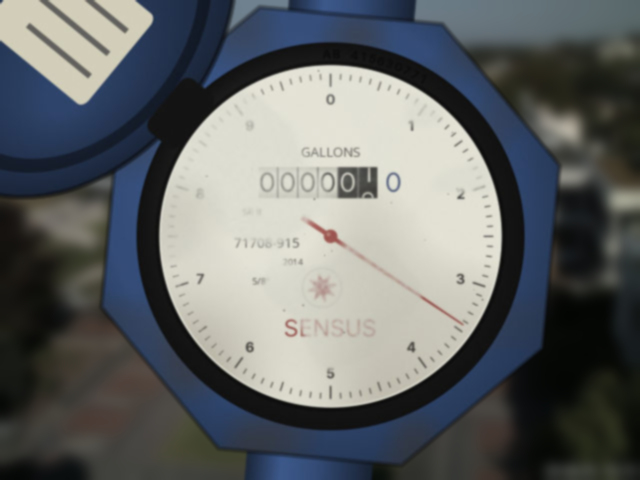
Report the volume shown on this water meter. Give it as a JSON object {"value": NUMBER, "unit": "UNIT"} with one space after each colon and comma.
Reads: {"value": 13.4, "unit": "gal"}
